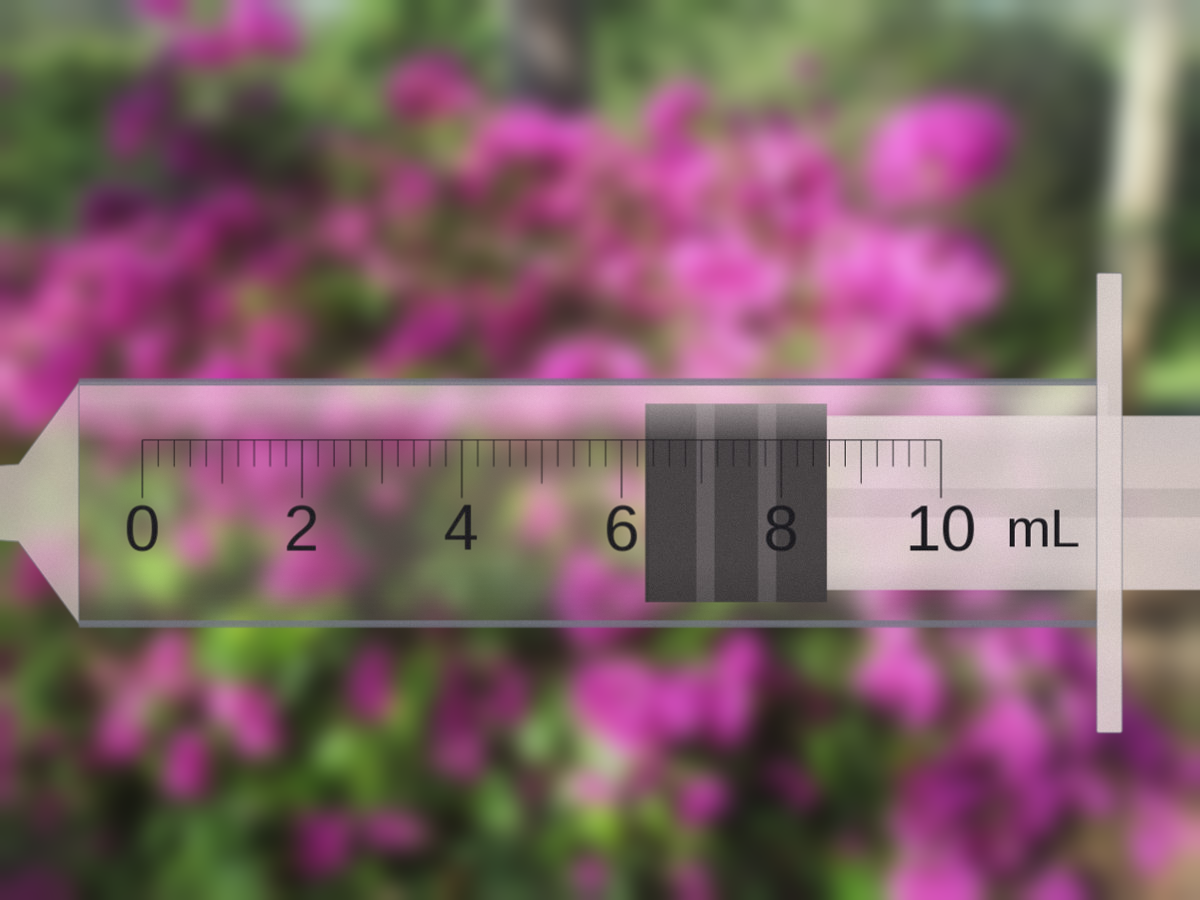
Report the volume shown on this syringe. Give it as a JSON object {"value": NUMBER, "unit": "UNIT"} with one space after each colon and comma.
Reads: {"value": 6.3, "unit": "mL"}
